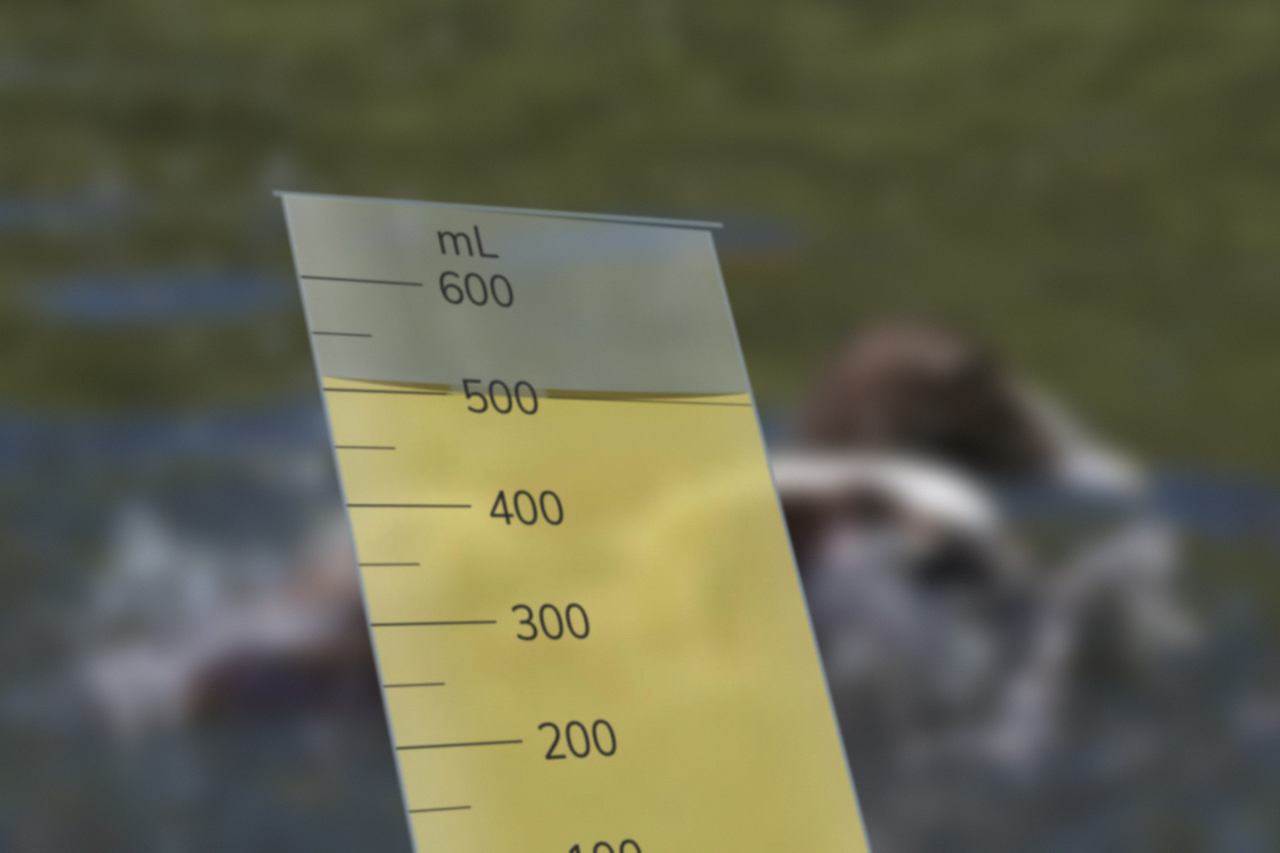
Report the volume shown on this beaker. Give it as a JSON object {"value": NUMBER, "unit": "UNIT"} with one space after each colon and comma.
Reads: {"value": 500, "unit": "mL"}
